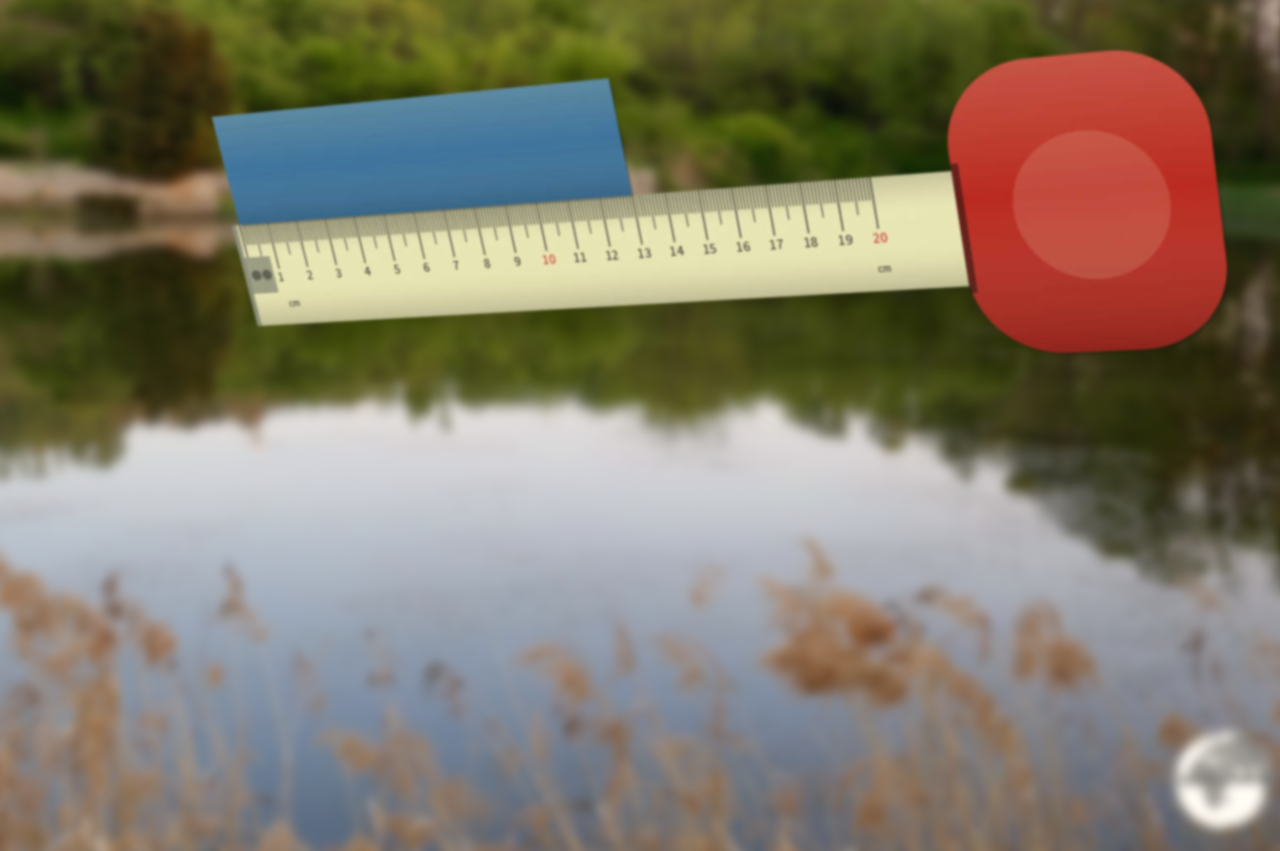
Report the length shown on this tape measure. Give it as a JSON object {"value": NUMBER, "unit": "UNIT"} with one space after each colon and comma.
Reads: {"value": 13, "unit": "cm"}
